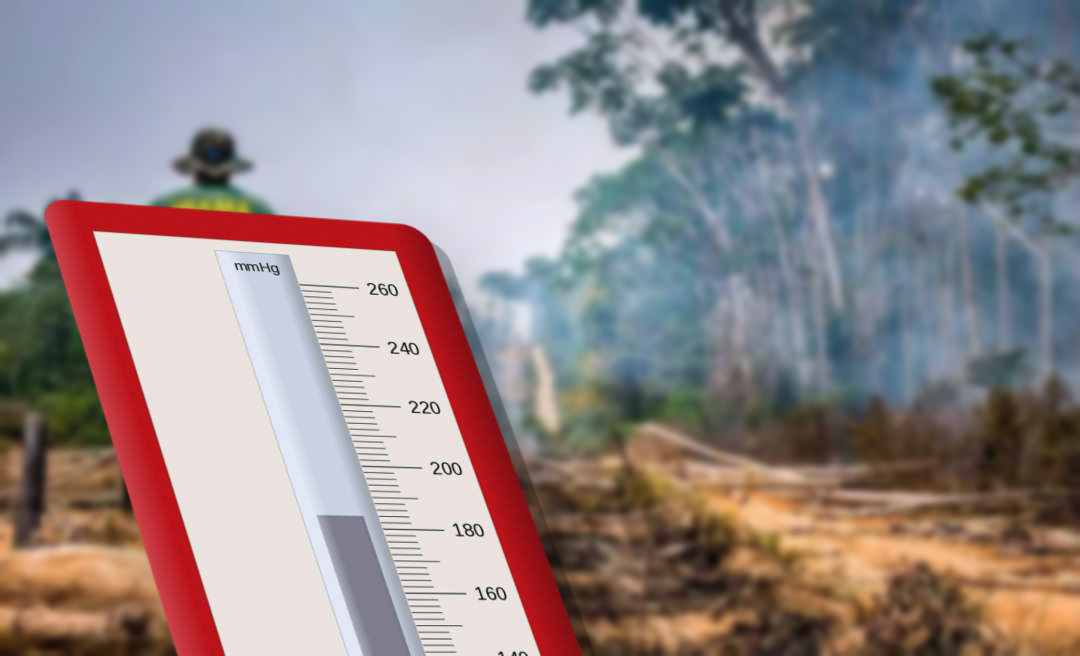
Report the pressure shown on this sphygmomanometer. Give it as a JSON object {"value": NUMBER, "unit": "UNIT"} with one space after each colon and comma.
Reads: {"value": 184, "unit": "mmHg"}
